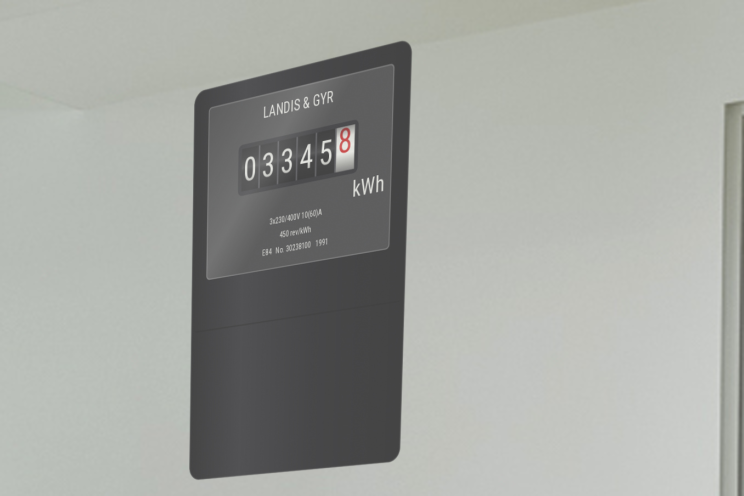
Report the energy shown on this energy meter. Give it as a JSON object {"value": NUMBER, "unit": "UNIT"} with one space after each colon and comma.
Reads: {"value": 3345.8, "unit": "kWh"}
